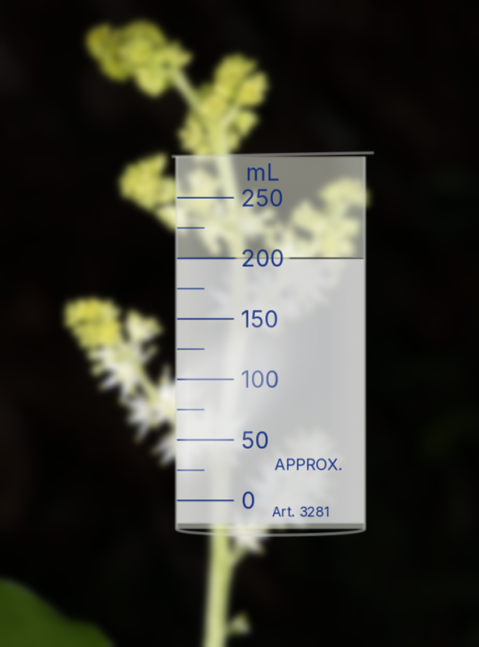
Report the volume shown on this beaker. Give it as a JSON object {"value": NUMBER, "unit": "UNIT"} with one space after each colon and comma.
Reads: {"value": 200, "unit": "mL"}
